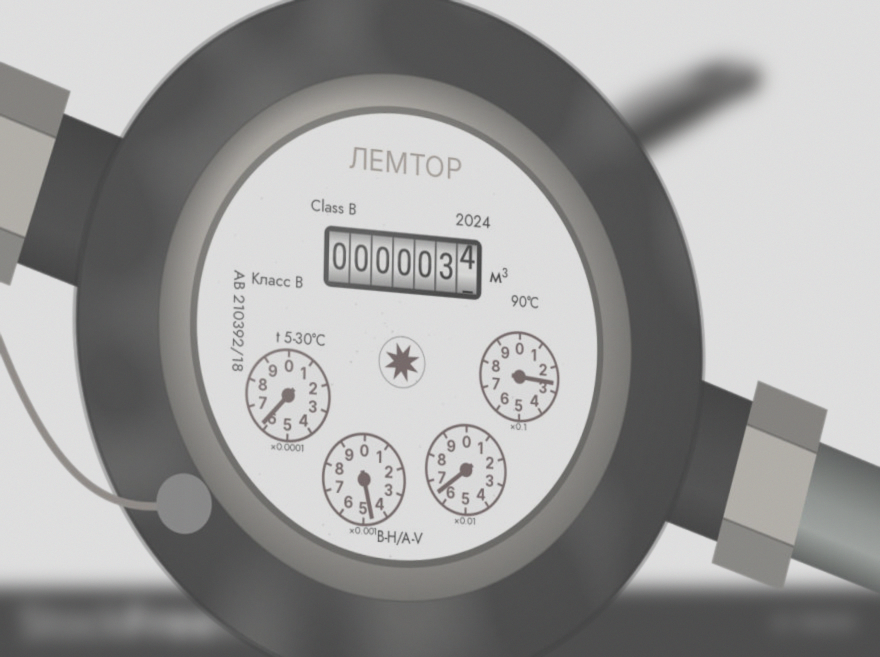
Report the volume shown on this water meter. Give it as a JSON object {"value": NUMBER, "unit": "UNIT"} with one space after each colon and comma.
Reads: {"value": 34.2646, "unit": "m³"}
